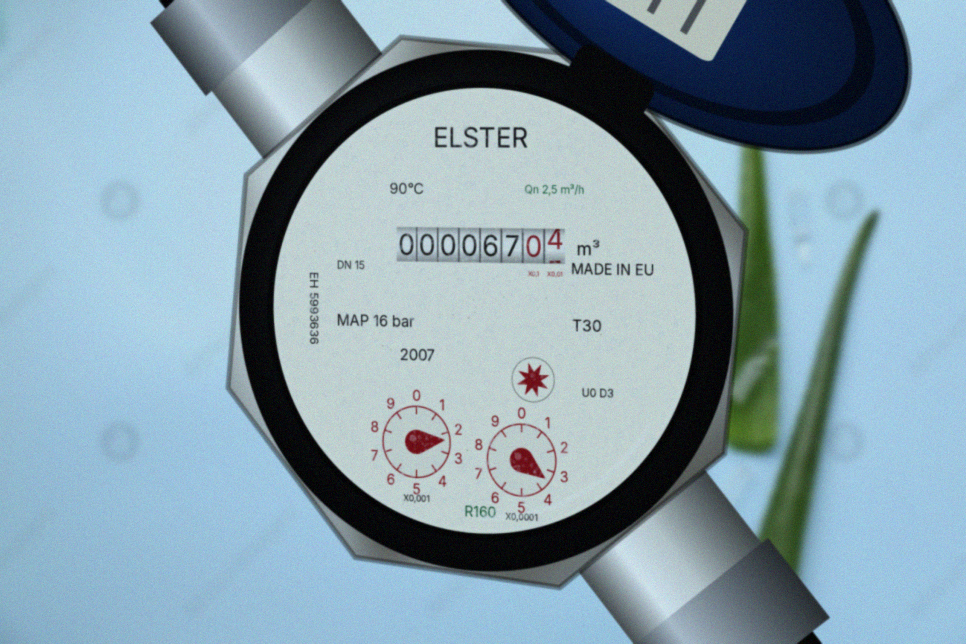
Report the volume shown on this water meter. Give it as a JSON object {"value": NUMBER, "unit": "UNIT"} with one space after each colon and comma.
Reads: {"value": 67.0423, "unit": "m³"}
